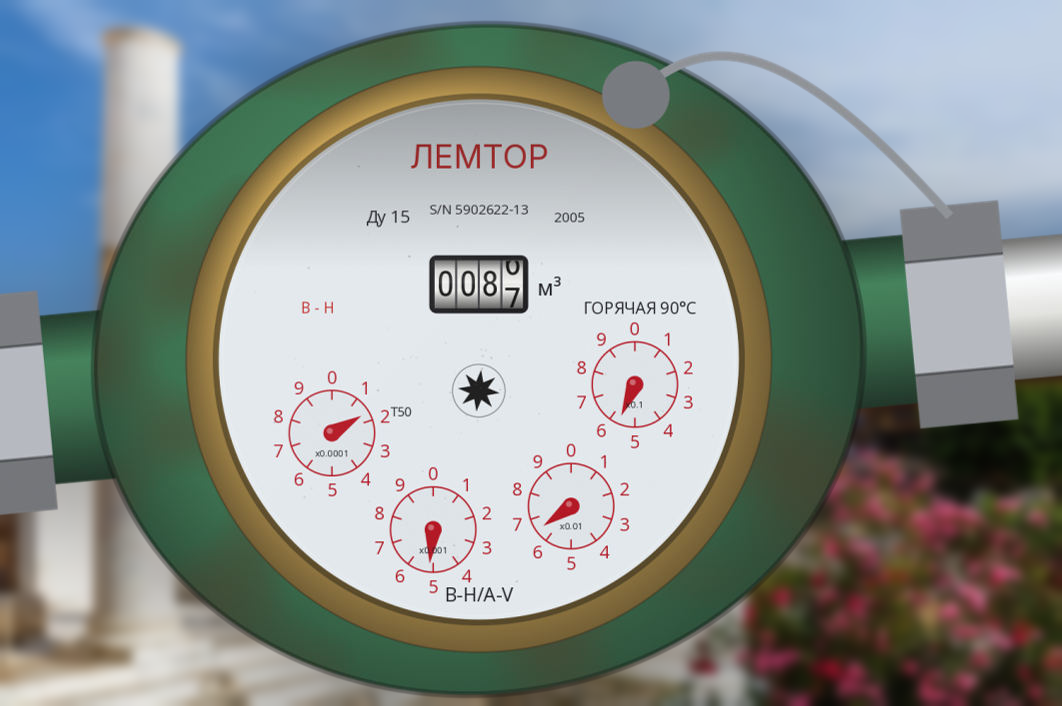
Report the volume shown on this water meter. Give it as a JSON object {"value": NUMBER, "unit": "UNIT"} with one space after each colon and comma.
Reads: {"value": 86.5651, "unit": "m³"}
